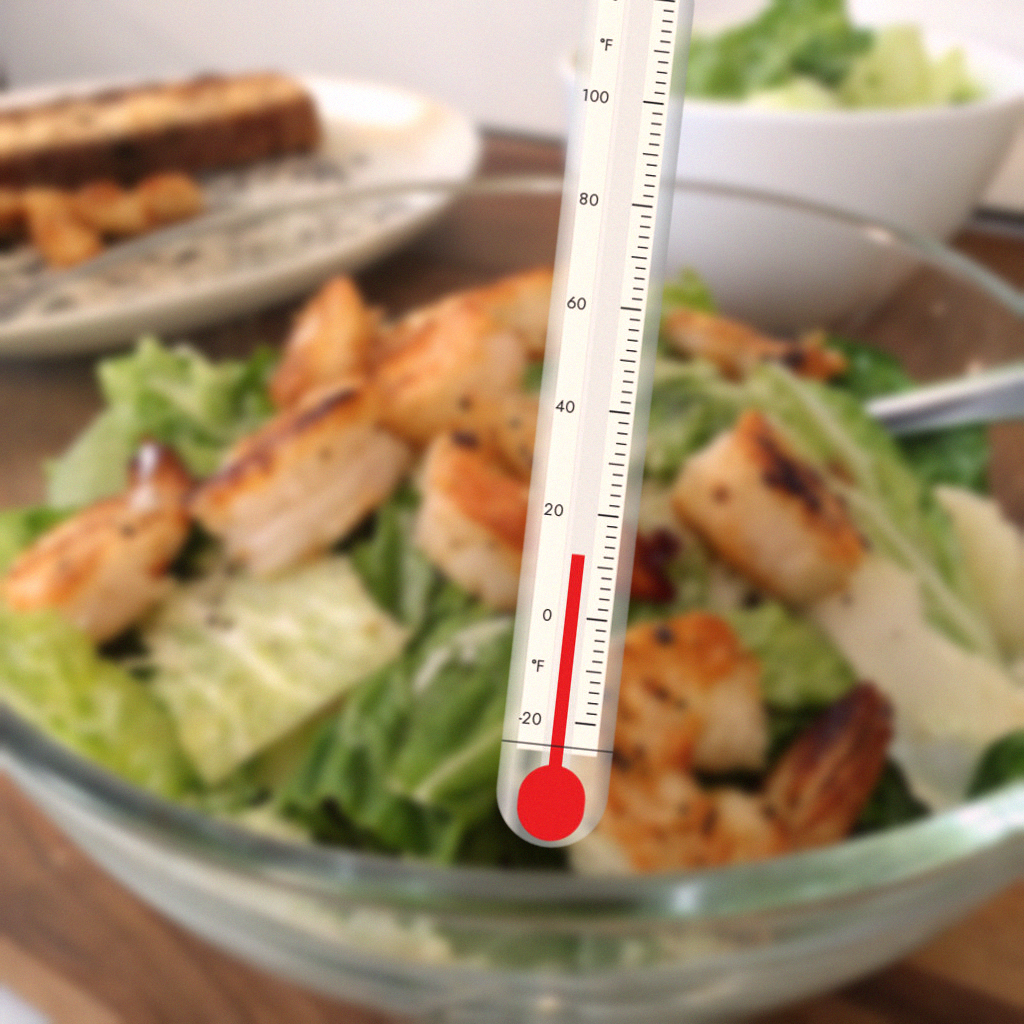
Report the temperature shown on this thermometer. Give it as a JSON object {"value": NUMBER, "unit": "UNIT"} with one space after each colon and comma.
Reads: {"value": 12, "unit": "°F"}
